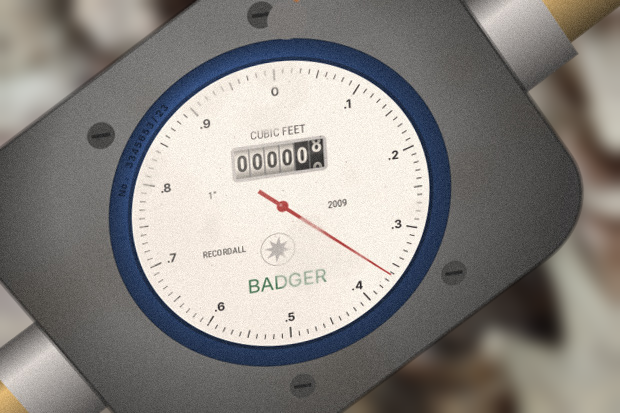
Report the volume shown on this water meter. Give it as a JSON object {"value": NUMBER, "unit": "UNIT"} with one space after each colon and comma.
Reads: {"value": 8.36, "unit": "ft³"}
